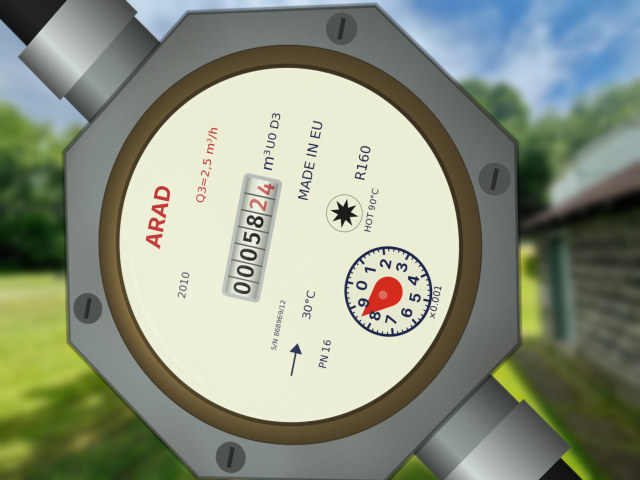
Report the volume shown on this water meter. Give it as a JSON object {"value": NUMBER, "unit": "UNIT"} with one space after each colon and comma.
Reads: {"value": 58.238, "unit": "m³"}
